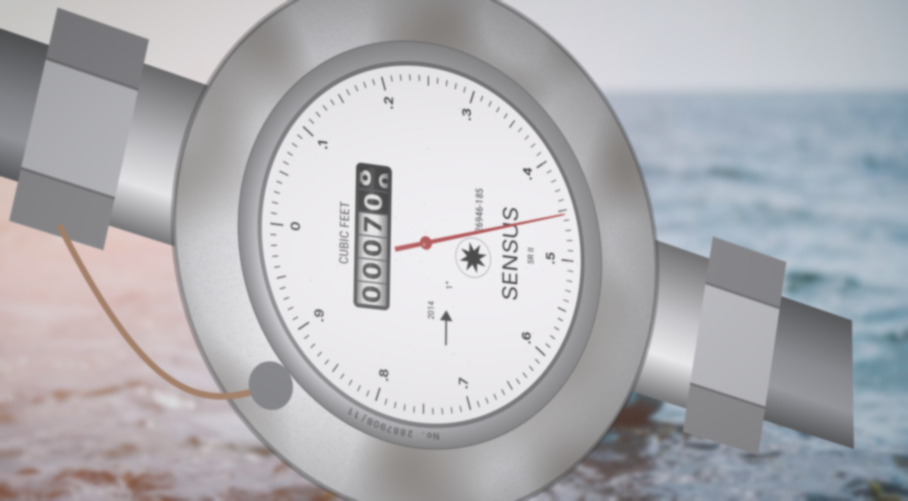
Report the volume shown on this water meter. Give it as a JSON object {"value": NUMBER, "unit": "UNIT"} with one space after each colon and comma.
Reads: {"value": 708.45, "unit": "ft³"}
